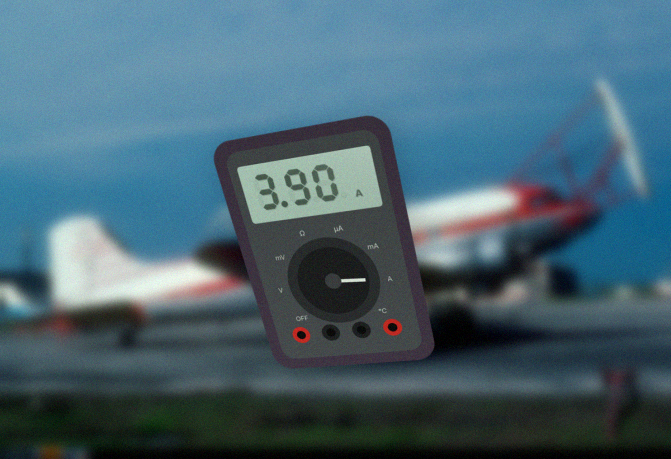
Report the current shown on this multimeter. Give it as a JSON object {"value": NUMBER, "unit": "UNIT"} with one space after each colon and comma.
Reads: {"value": 3.90, "unit": "A"}
